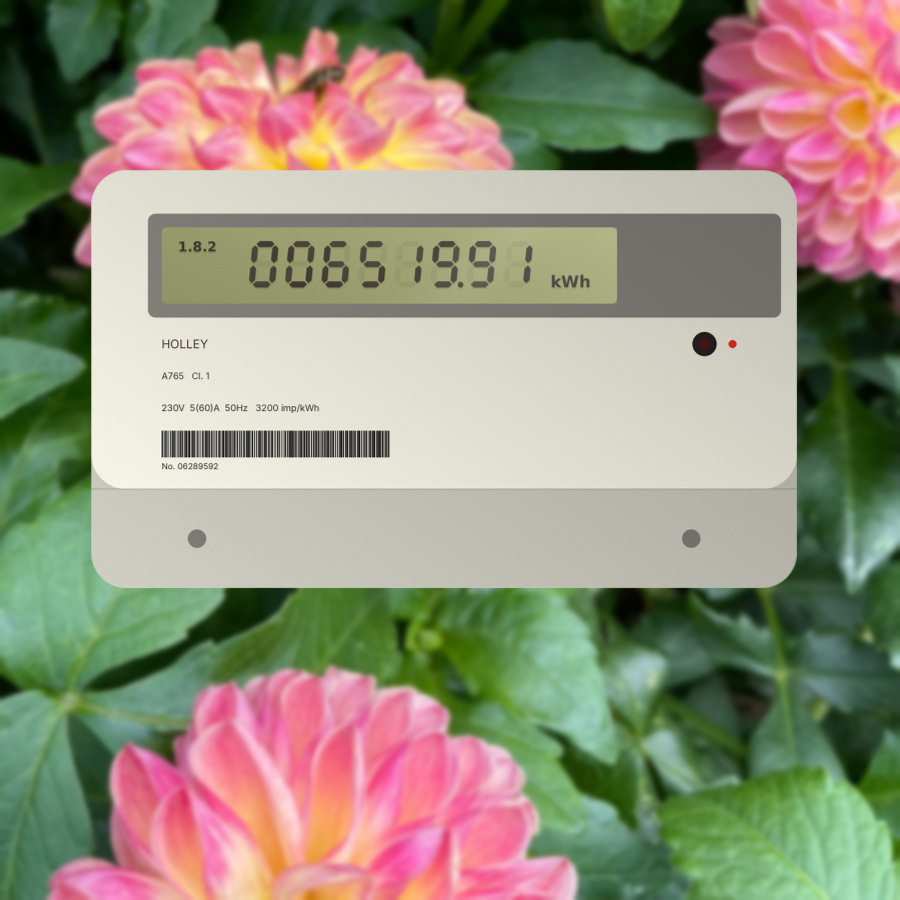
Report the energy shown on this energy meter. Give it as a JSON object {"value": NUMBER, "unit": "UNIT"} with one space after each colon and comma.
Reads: {"value": 6519.91, "unit": "kWh"}
